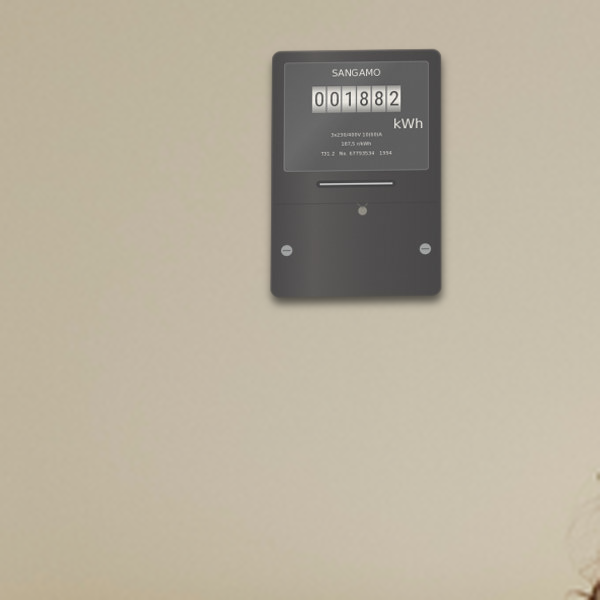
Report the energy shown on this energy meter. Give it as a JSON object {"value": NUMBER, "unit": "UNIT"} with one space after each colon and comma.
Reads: {"value": 1882, "unit": "kWh"}
